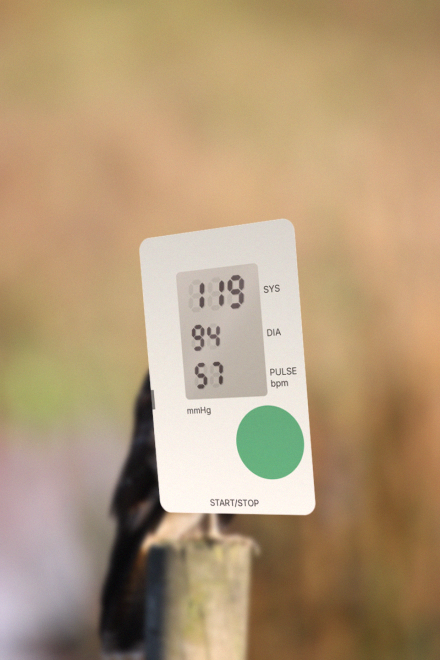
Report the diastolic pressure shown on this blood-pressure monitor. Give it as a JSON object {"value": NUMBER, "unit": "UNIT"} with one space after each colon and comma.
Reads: {"value": 94, "unit": "mmHg"}
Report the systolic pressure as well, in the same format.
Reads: {"value": 119, "unit": "mmHg"}
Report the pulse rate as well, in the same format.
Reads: {"value": 57, "unit": "bpm"}
